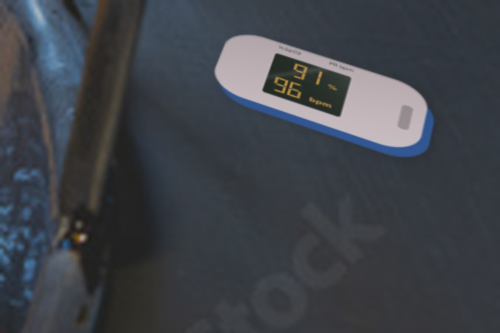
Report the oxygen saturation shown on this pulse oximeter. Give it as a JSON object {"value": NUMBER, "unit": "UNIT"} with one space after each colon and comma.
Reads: {"value": 91, "unit": "%"}
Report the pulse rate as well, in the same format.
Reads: {"value": 96, "unit": "bpm"}
